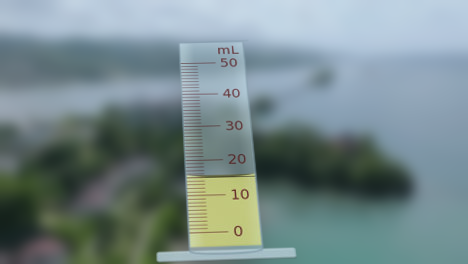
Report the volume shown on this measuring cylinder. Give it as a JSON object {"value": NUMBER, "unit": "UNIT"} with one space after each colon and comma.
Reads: {"value": 15, "unit": "mL"}
